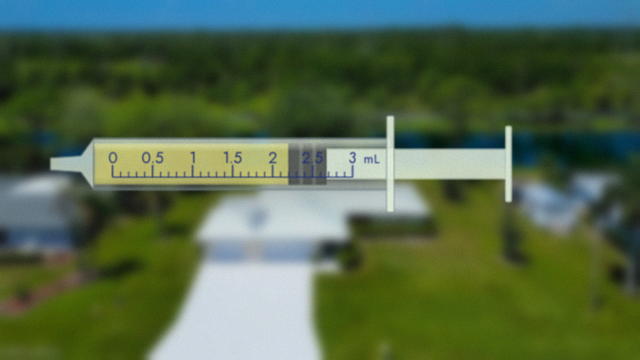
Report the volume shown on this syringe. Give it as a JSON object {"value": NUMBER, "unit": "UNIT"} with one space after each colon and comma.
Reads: {"value": 2.2, "unit": "mL"}
